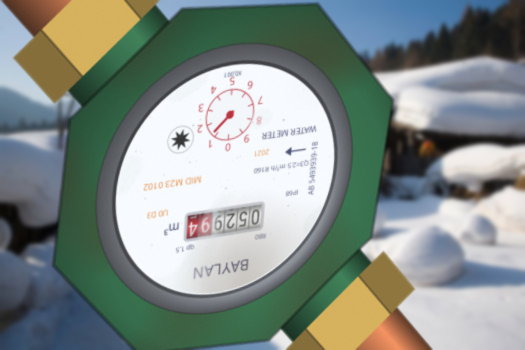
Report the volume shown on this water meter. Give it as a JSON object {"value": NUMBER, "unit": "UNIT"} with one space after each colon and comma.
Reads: {"value": 529.941, "unit": "m³"}
